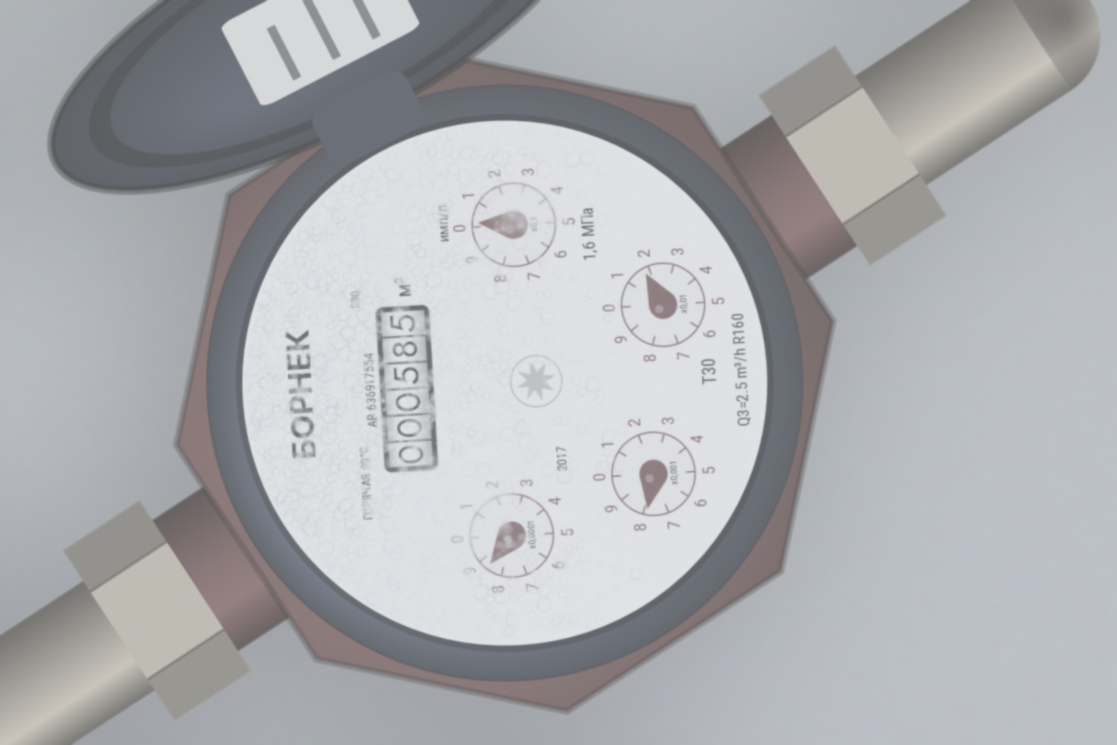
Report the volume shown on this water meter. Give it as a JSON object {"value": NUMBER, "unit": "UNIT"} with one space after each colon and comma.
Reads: {"value": 585.0178, "unit": "m³"}
